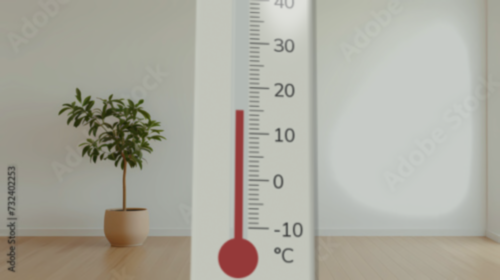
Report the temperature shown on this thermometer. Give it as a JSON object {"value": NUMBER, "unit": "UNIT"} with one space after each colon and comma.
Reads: {"value": 15, "unit": "°C"}
